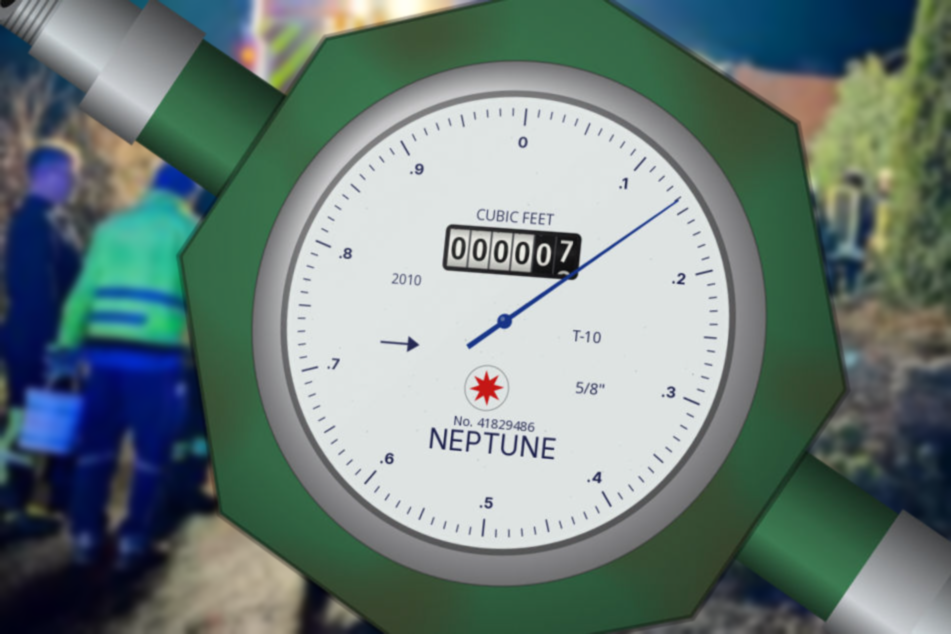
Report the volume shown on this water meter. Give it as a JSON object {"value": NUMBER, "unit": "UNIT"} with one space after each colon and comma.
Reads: {"value": 7.14, "unit": "ft³"}
